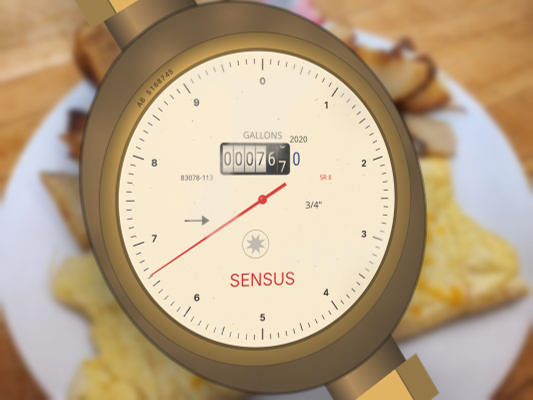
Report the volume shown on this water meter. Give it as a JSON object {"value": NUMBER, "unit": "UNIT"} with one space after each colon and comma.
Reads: {"value": 7666.6, "unit": "gal"}
